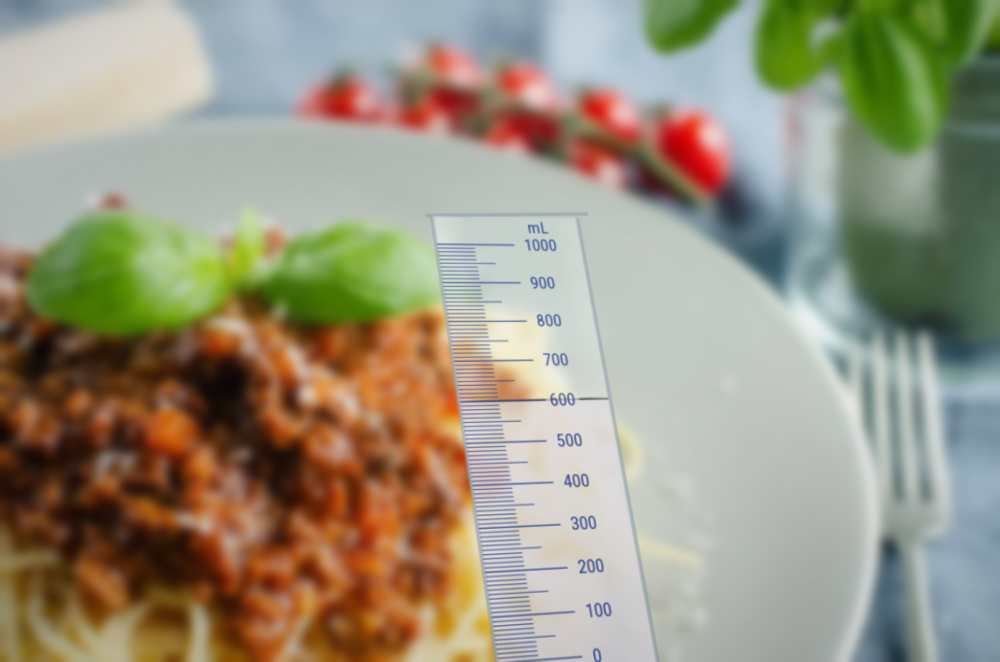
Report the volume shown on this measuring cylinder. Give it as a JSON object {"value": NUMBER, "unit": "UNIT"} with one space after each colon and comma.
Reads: {"value": 600, "unit": "mL"}
